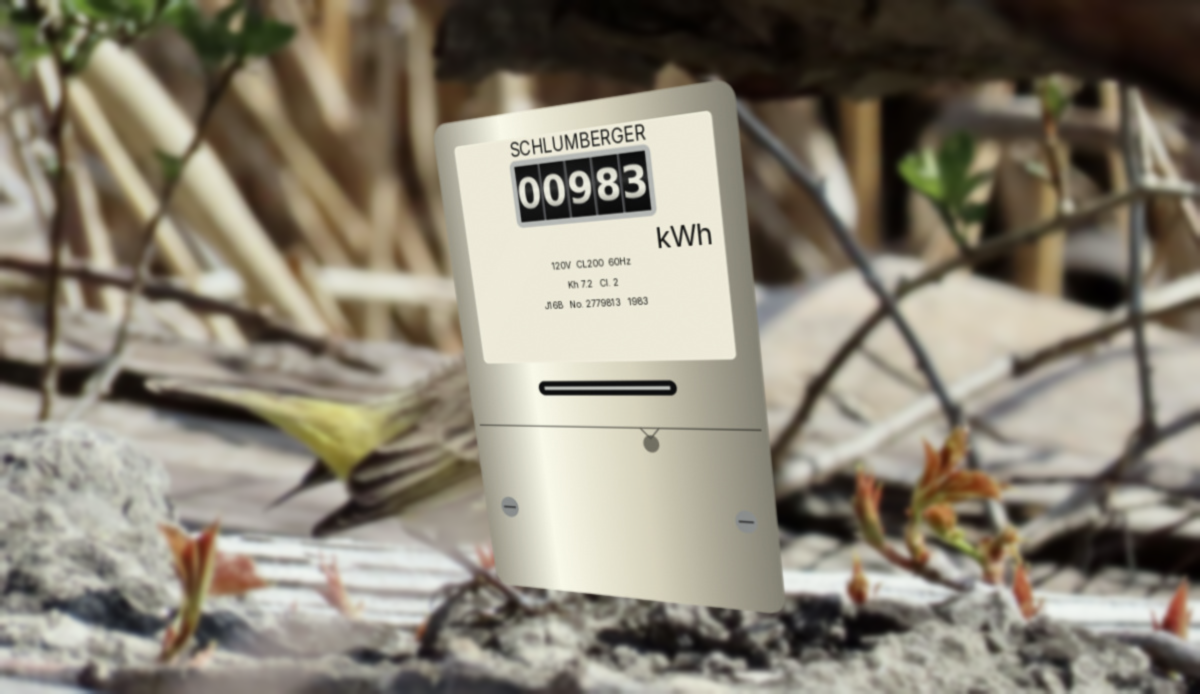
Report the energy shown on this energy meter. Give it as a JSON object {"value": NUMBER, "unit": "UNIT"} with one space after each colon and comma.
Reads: {"value": 983, "unit": "kWh"}
